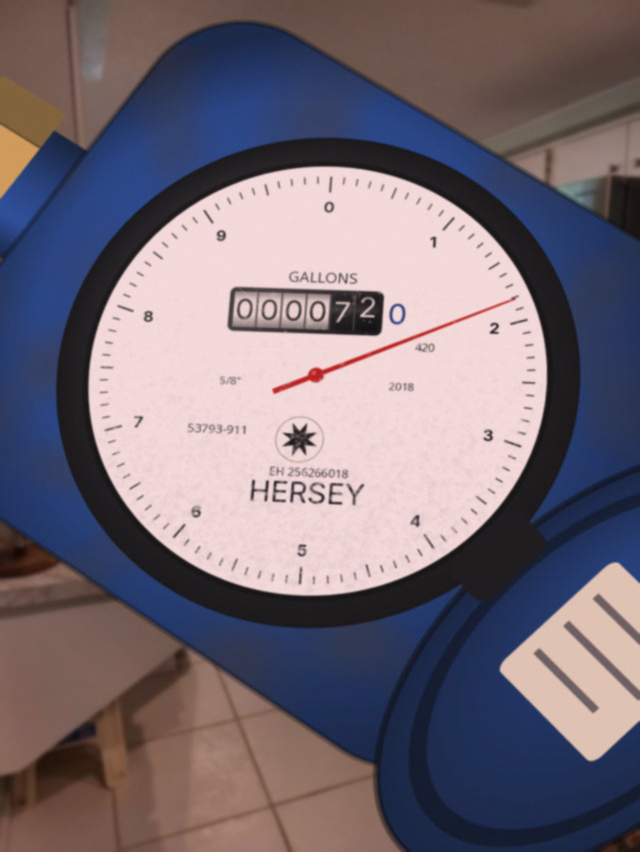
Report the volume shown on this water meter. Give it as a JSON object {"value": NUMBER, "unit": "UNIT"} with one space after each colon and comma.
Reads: {"value": 721.8, "unit": "gal"}
